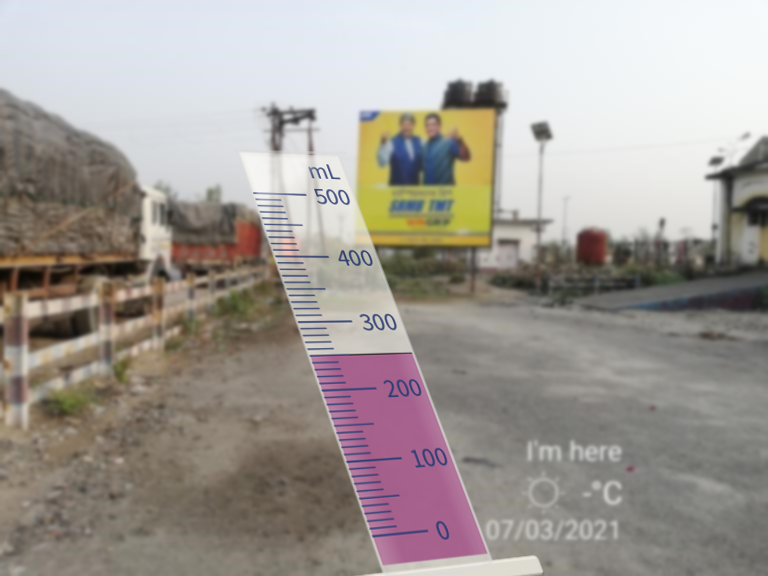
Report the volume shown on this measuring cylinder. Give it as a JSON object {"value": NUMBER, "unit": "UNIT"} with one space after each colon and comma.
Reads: {"value": 250, "unit": "mL"}
